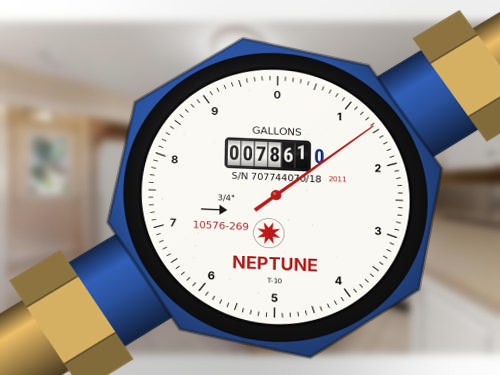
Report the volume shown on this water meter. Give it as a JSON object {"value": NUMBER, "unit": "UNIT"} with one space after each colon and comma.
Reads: {"value": 78611.4, "unit": "gal"}
